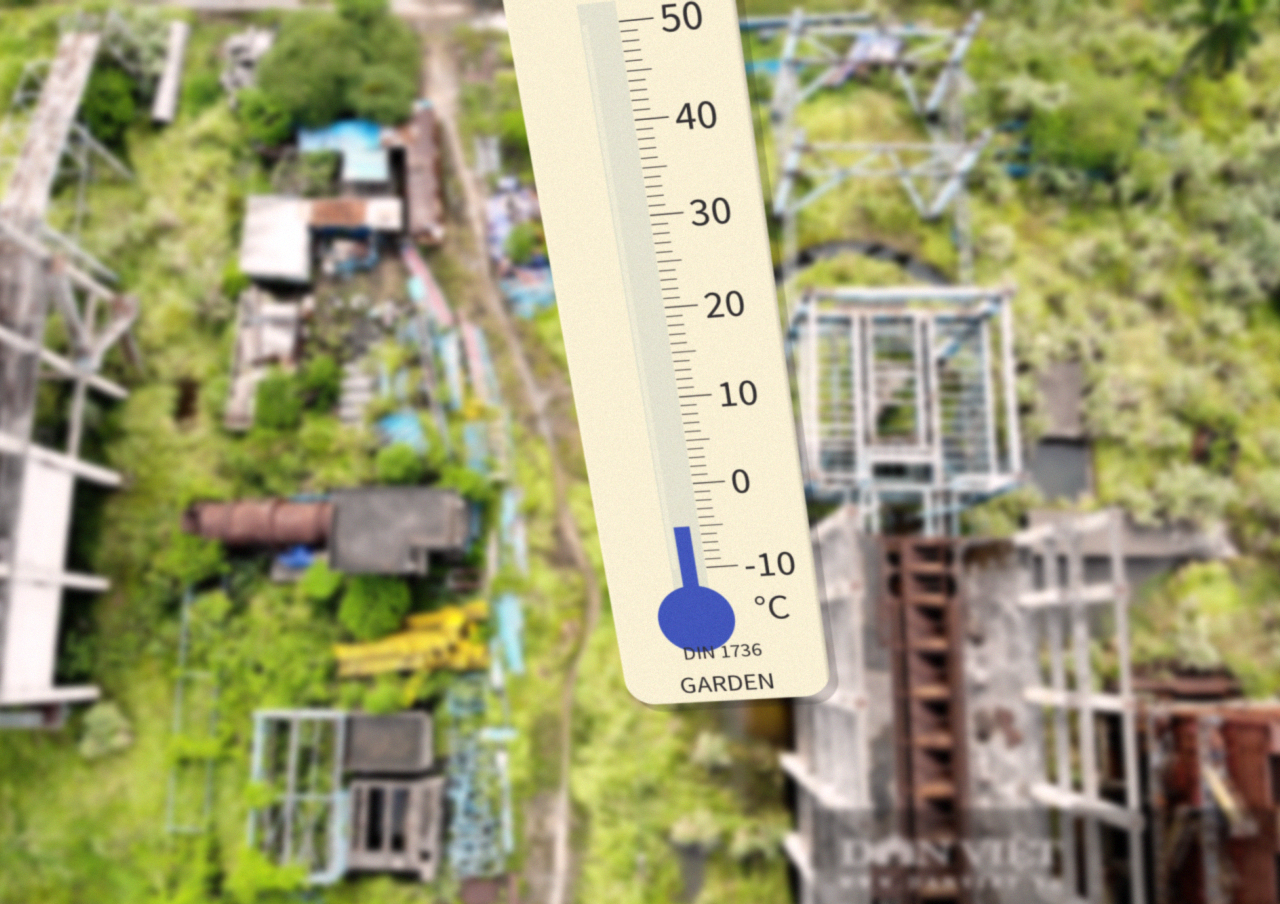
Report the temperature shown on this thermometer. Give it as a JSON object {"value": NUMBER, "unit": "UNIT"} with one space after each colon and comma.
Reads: {"value": -5, "unit": "°C"}
